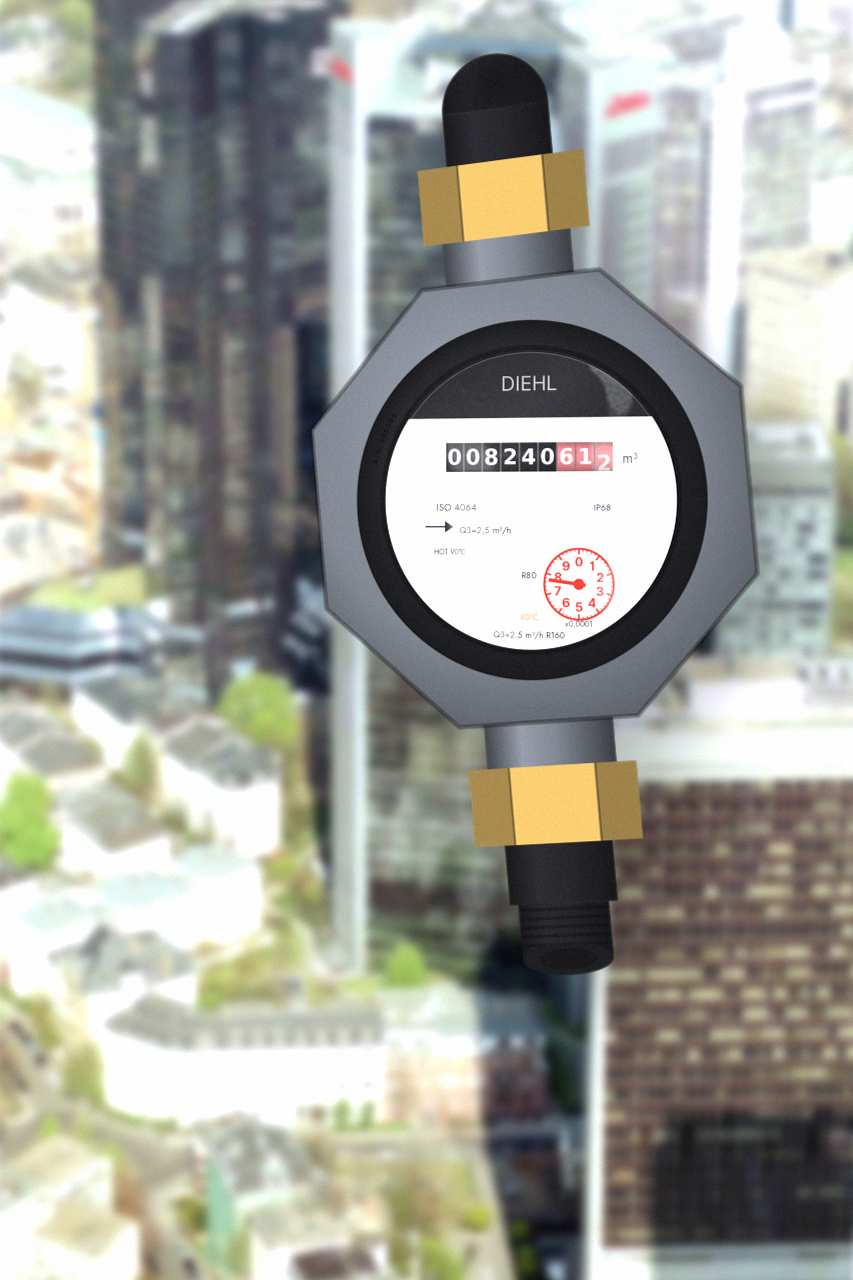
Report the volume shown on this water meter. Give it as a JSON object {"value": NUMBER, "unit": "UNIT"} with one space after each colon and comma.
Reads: {"value": 8240.6117, "unit": "m³"}
